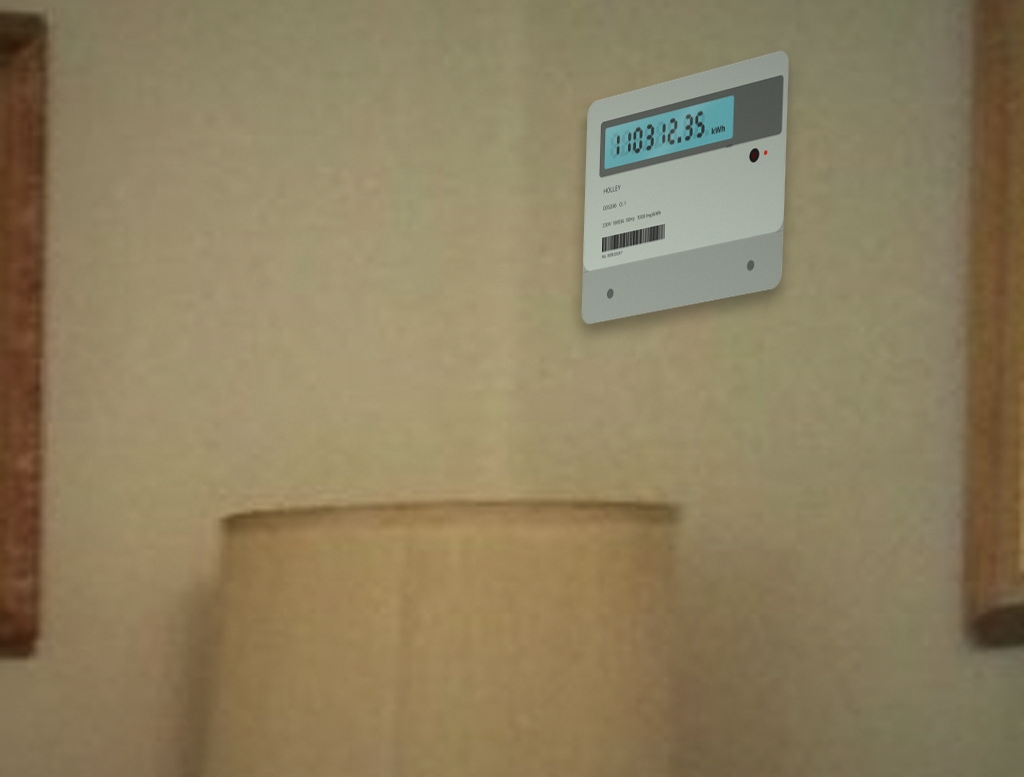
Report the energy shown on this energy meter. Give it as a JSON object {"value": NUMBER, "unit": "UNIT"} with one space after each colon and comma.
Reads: {"value": 110312.35, "unit": "kWh"}
